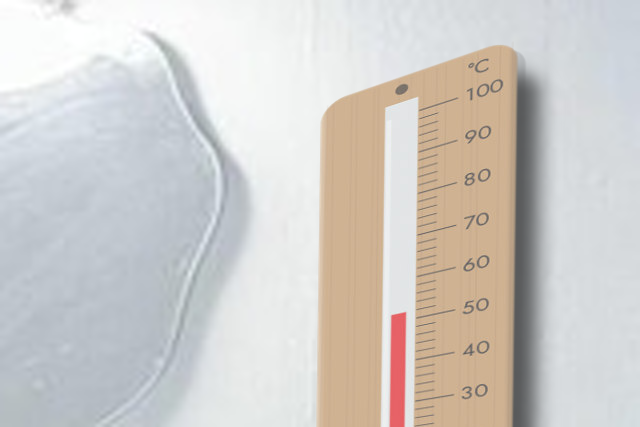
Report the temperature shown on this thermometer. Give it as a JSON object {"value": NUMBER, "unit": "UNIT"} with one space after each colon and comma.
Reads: {"value": 52, "unit": "°C"}
